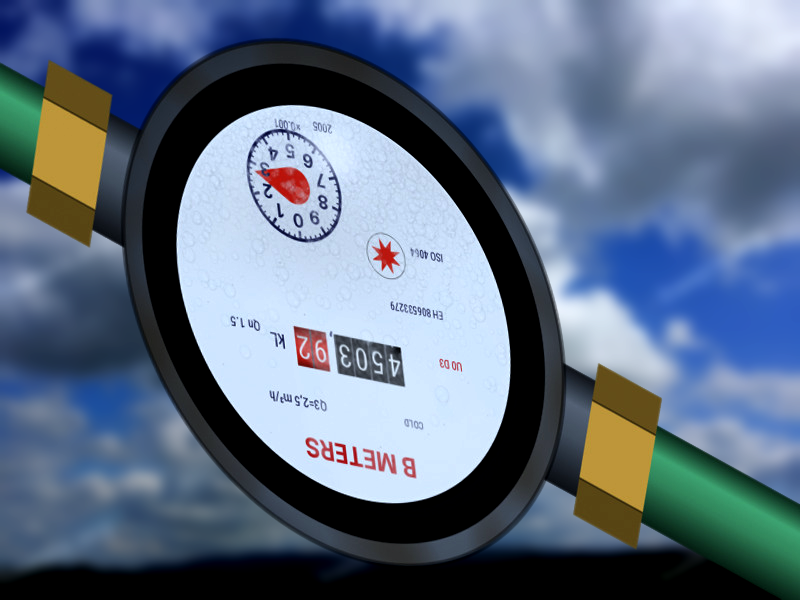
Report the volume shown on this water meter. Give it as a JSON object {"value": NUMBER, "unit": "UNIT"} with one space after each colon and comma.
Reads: {"value": 4503.922, "unit": "kL"}
